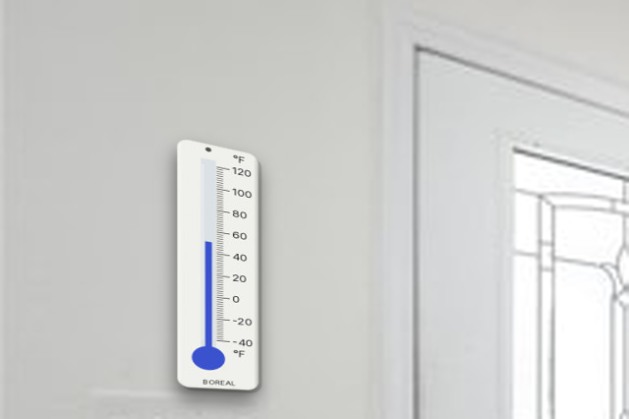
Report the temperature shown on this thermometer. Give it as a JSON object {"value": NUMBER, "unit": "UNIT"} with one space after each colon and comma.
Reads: {"value": 50, "unit": "°F"}
